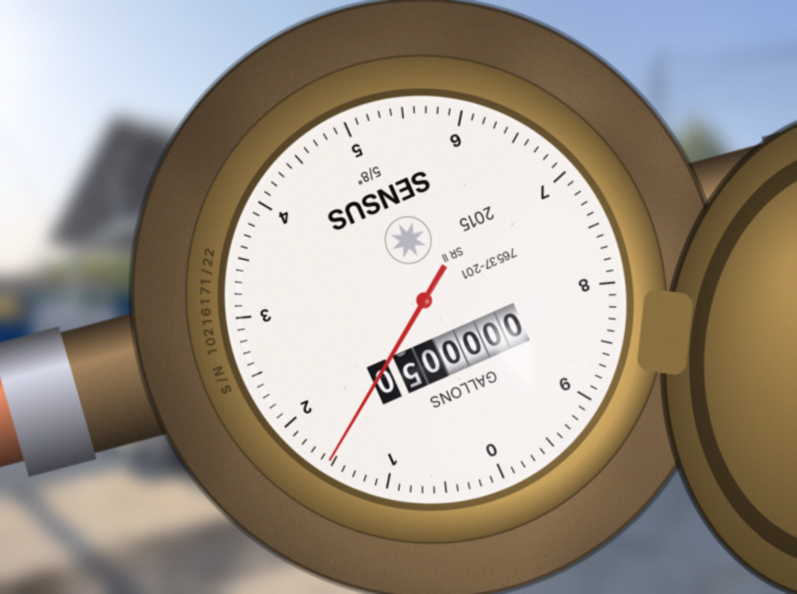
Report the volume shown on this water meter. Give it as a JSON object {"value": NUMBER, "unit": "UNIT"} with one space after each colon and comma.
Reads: {"value": 51.5, "unit": "gal"}
